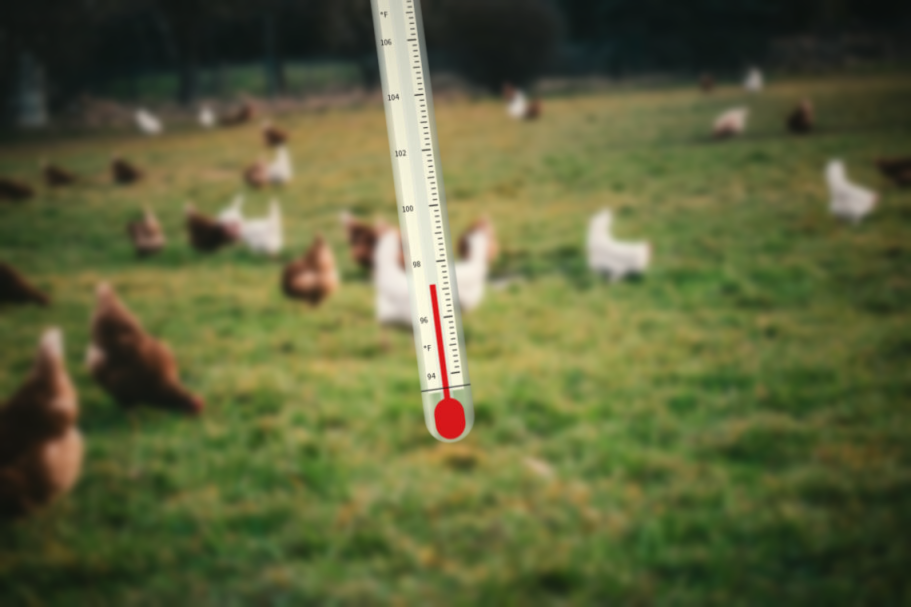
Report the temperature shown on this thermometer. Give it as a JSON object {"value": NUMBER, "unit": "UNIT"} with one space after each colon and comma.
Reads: {"value": 97.2, "unit": "°F"}
